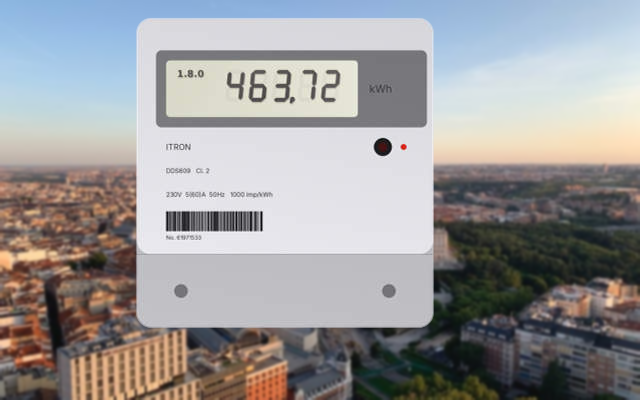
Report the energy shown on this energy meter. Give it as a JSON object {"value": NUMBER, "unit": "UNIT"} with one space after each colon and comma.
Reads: {"value": 463.72, "unit": "kWh"}
